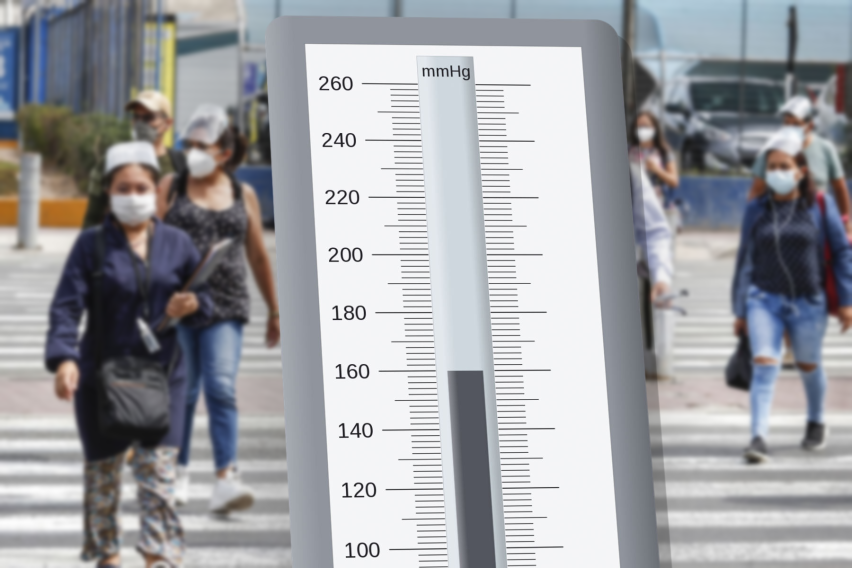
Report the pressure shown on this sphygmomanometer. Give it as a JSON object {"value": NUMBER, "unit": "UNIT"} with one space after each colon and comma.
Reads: {"value": 160, "unit": "mmHg"}
